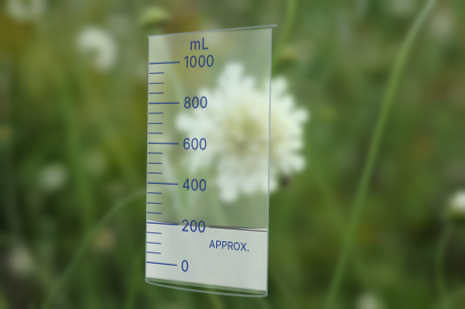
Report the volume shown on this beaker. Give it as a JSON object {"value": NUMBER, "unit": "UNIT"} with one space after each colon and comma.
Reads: {"value": 200, "unit": "mL"}
